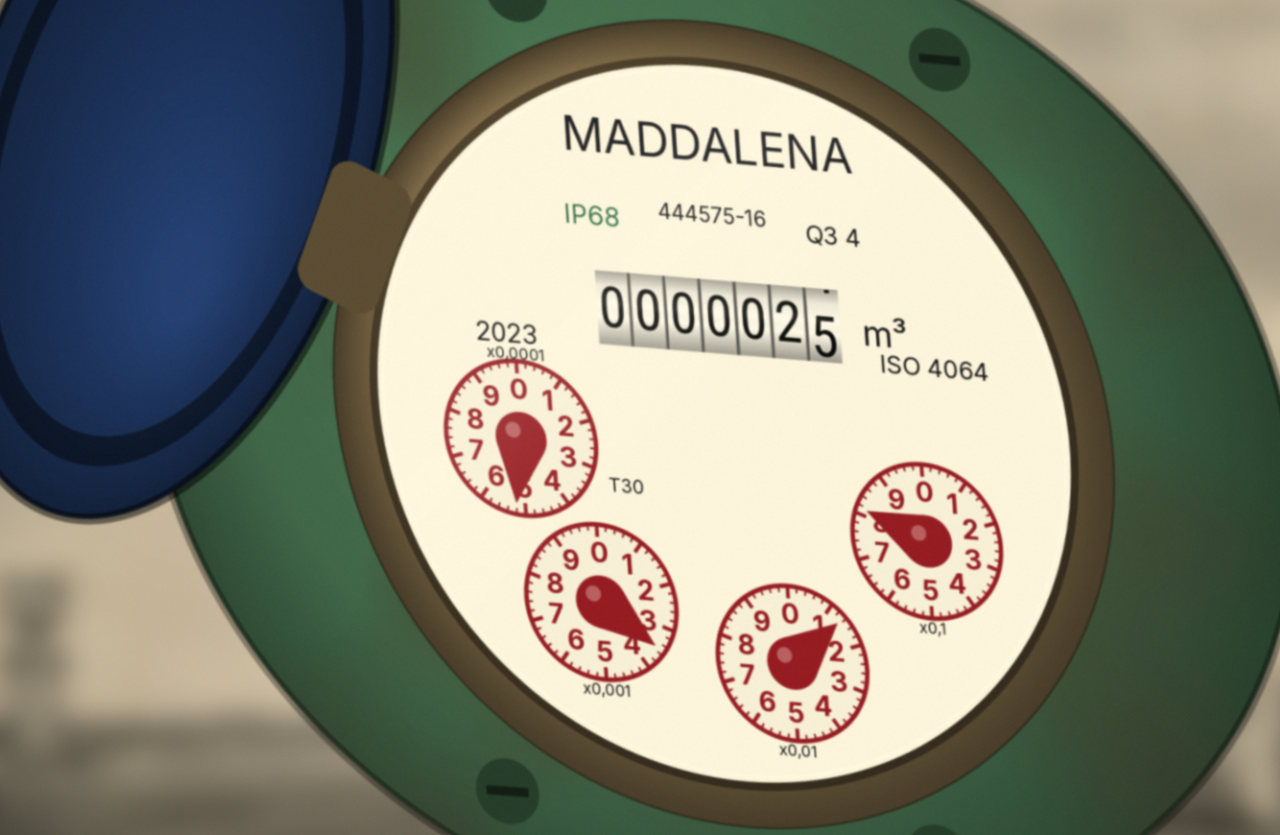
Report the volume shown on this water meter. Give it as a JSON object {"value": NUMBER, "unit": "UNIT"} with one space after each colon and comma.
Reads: {"value": 24.8135, "unit": "m³"}
